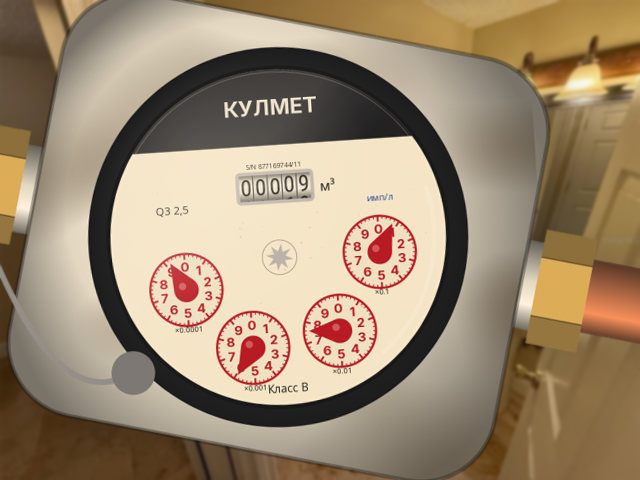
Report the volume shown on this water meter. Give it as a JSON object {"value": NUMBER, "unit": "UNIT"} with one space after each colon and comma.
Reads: {"value": 9.0759, "unit": "m³"}
